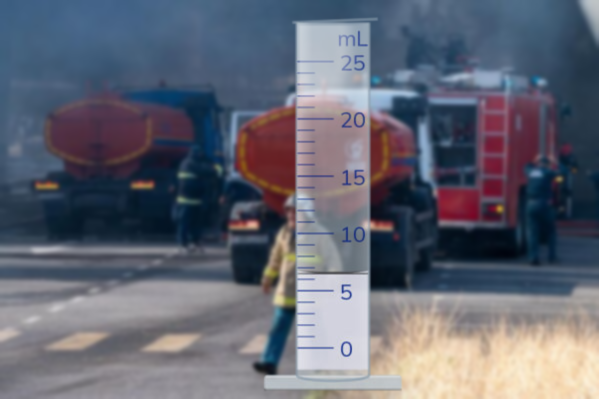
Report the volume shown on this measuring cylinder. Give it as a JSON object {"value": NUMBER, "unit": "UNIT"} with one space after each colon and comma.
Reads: {"value": 6.5, "unit": "mL"}
